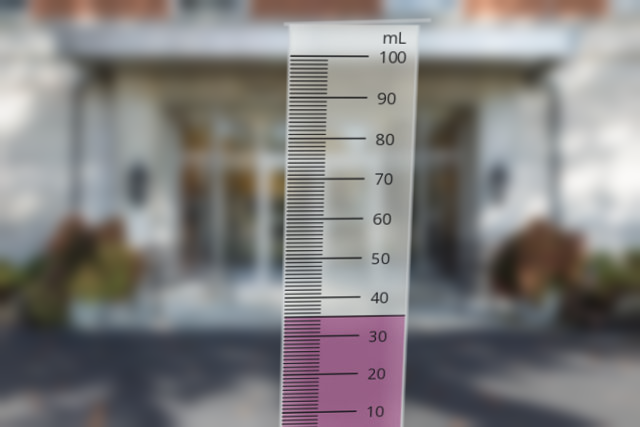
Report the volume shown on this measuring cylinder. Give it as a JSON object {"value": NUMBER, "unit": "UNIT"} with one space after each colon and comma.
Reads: {"value": 35, "unit": "mL"}
